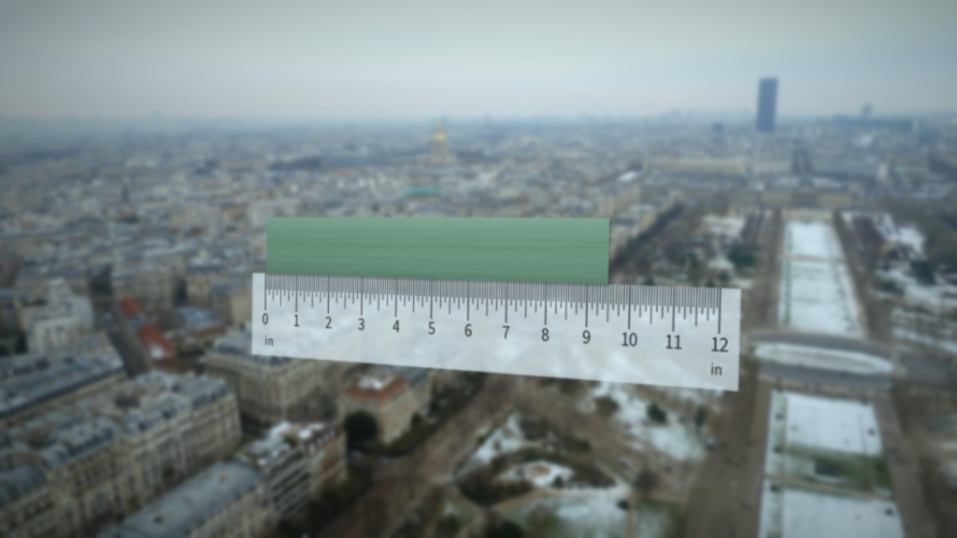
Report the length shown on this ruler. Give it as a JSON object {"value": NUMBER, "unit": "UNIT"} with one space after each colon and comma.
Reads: {"value": 9.5, "unit": "in"}
